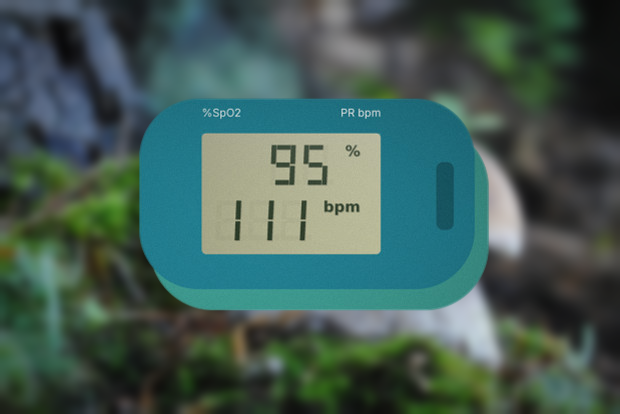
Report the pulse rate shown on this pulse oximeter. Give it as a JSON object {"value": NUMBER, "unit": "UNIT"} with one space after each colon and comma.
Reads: {"value": 111, "unit": "bpm"}
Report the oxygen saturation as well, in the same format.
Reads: {"value": 95, "unit": "%"}
